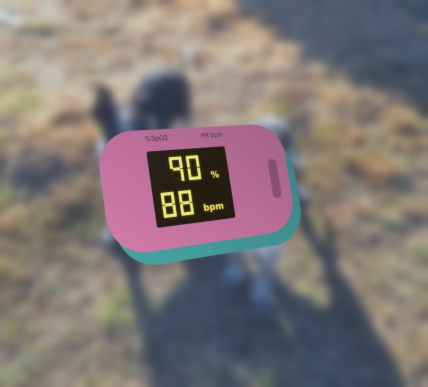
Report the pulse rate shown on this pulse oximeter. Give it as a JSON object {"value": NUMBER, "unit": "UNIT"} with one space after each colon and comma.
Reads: {"value": 88, "unit": "bpm"}
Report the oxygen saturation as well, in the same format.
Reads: {"value": 90, "unit": "%"}
